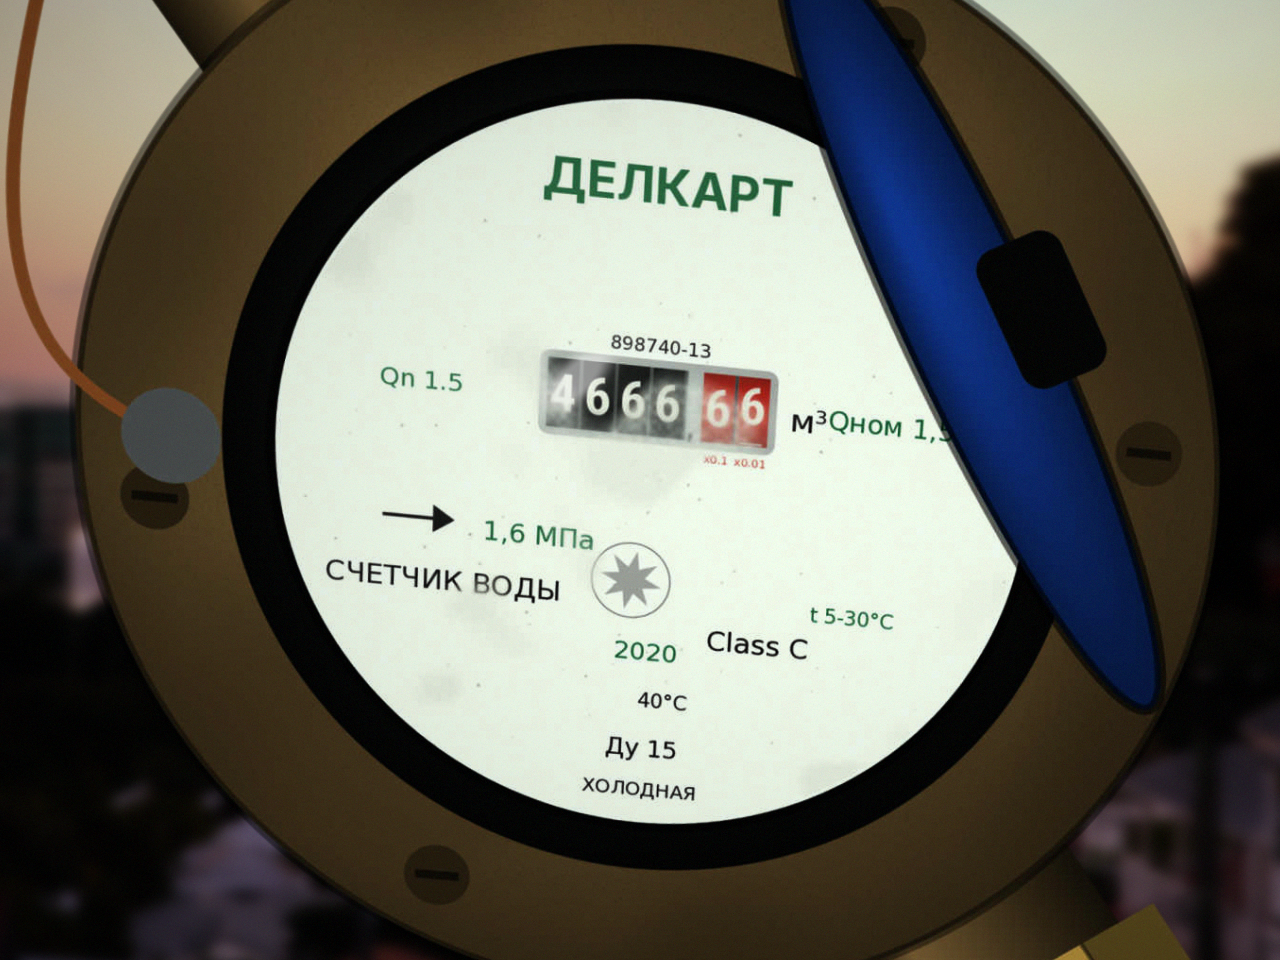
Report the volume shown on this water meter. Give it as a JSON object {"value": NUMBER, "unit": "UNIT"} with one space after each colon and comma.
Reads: {"value": 4666.66, "unit": "m³"}
